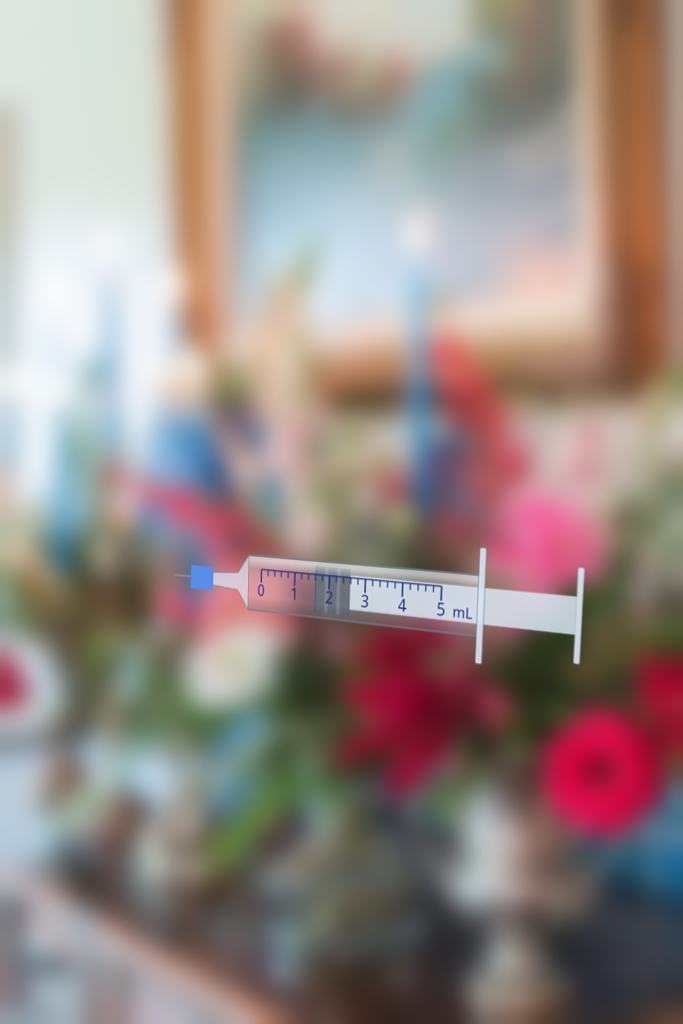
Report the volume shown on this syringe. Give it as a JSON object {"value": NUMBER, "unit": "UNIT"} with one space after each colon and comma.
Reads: {"value": 1.6, "unit": "mL"}
